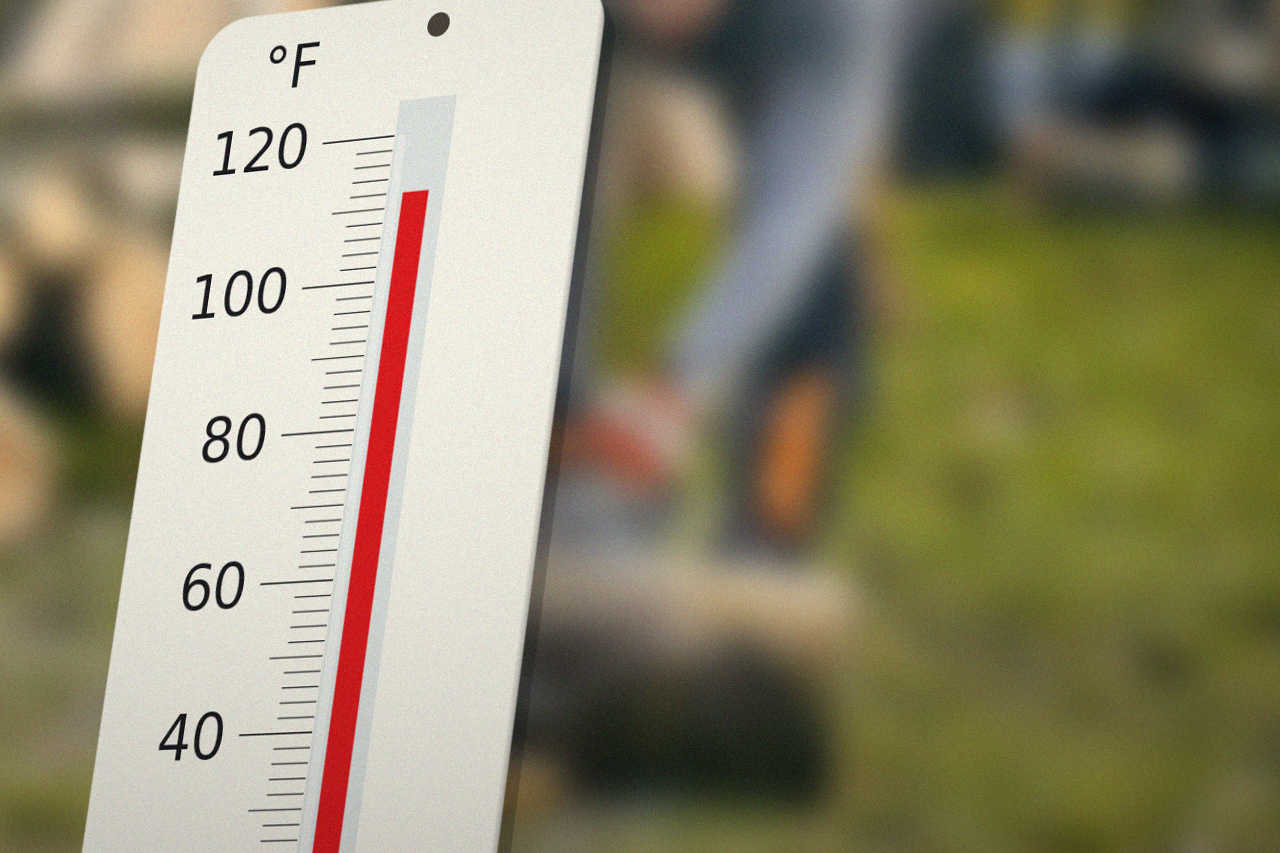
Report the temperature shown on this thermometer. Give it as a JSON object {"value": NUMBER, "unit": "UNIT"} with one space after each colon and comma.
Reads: {"value": 112, "unit": "°F"}
